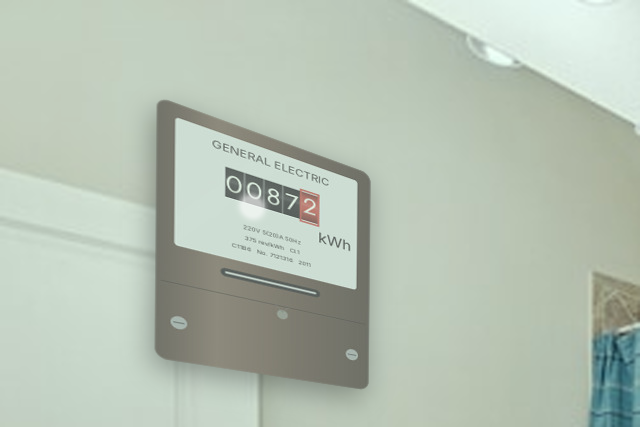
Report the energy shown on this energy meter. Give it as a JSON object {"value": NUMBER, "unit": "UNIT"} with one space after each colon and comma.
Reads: {"value": 87.2, "unit": "kWh"}
